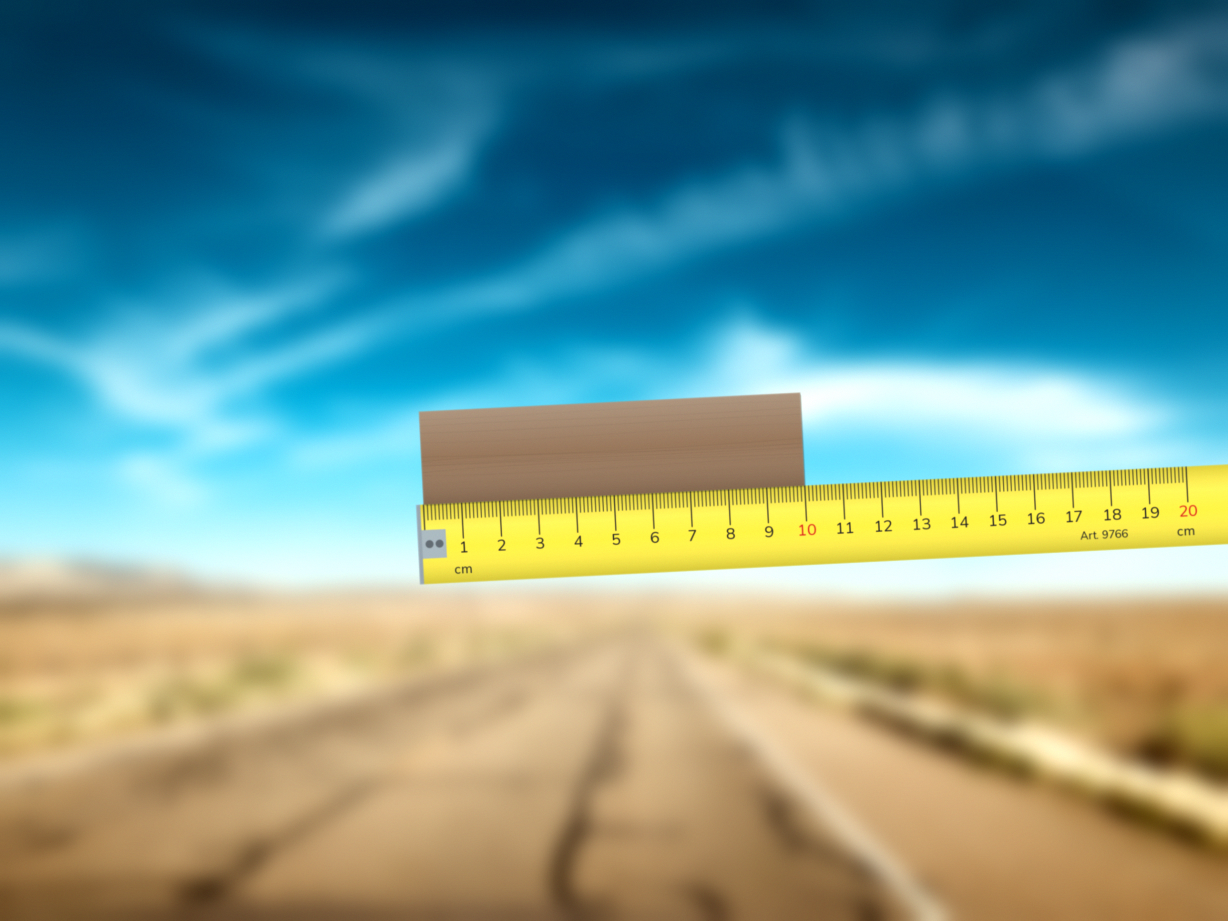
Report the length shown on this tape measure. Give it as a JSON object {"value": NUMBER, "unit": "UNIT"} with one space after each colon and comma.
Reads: {"value": 10, "unit": "cm"}
